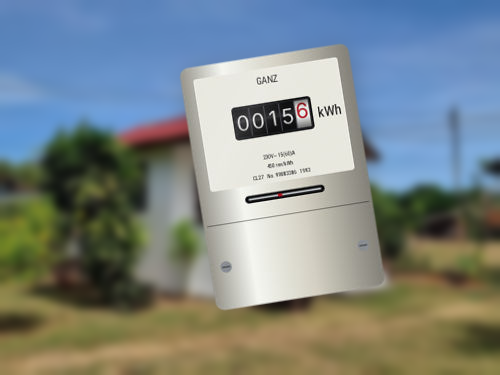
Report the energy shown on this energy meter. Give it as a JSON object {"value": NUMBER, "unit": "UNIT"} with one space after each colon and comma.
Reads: {"value": 15.6, "unit": "kWh"}
